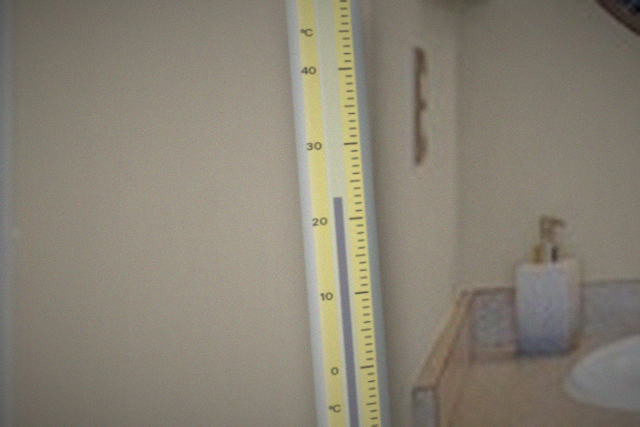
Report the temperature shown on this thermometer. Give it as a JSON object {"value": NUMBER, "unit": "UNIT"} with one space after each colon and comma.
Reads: {"value": 23, "unit": "°C"}
